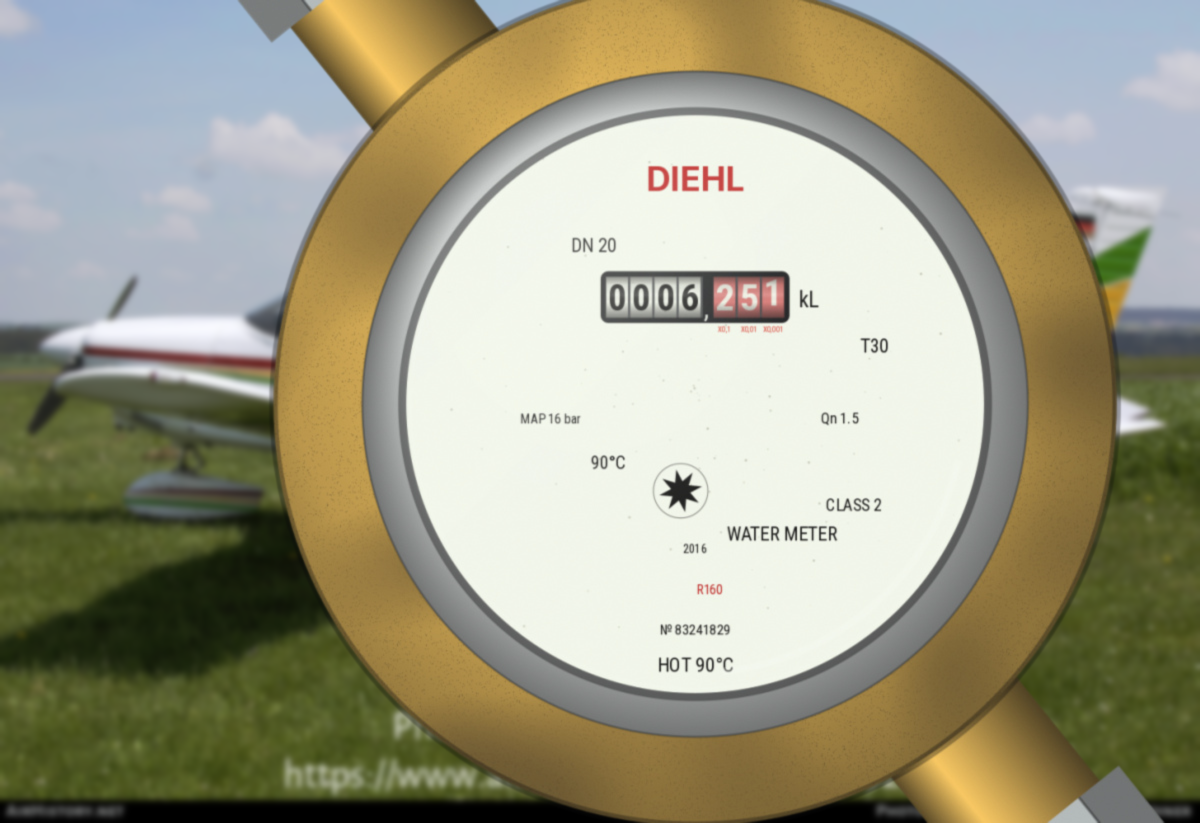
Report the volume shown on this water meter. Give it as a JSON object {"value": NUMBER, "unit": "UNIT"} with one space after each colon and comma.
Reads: {"value": 6.251, "unit": "kL"}
